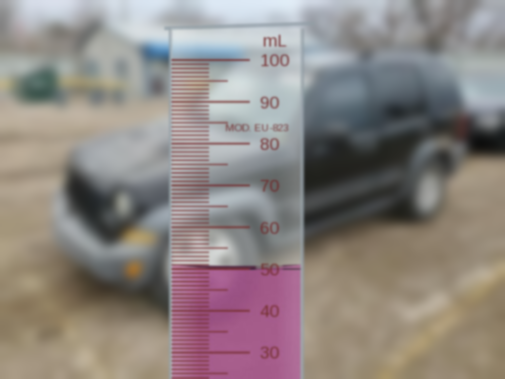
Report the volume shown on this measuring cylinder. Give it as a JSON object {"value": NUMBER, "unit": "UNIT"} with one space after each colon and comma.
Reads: {"value": 50, "unit": "mL"}
